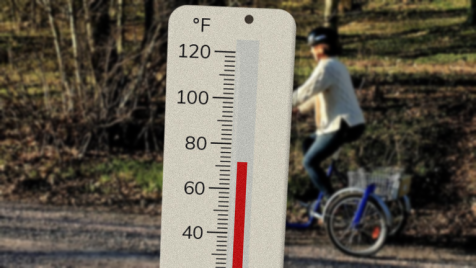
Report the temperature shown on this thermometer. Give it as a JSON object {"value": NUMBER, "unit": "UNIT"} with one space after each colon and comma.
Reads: {"value": 72, "unit": "°F"}
